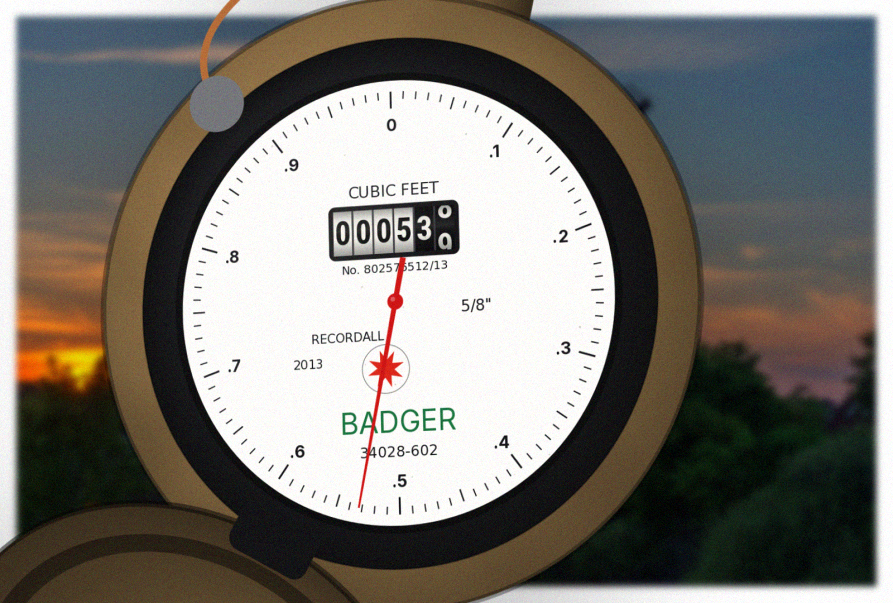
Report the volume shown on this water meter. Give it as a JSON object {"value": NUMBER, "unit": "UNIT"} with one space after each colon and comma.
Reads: {"value": 538.53, "unit": "ft³"}
